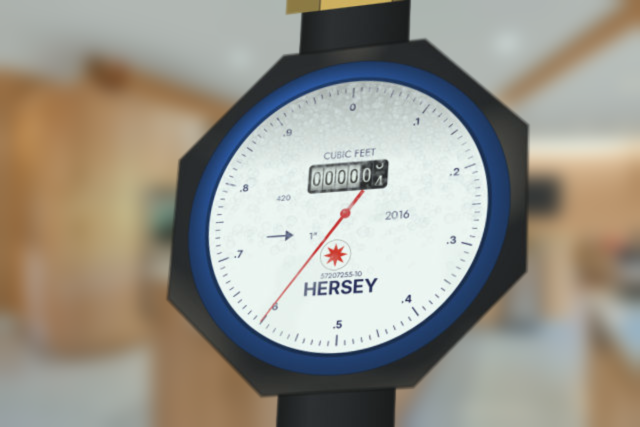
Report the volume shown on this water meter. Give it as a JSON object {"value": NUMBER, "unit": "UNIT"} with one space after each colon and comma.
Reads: {"value": 3.60, "unit": "ft³"}
